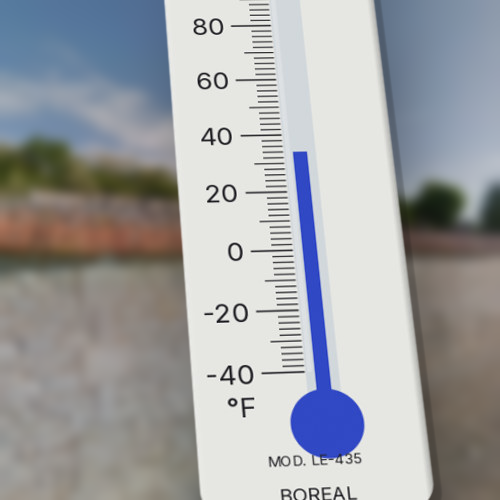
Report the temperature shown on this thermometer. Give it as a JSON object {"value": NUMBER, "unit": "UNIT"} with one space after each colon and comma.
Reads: {"value": 34, "unit": "°F"}
